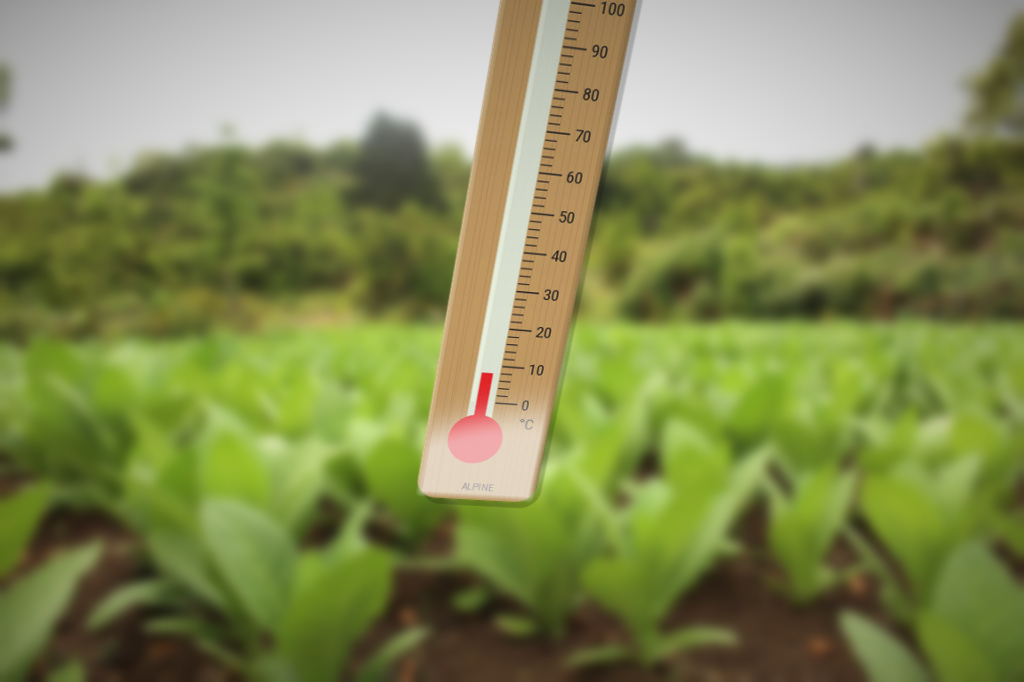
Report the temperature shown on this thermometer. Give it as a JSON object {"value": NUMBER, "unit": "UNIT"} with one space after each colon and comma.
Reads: {"value": 8, "unit": "°C"}
